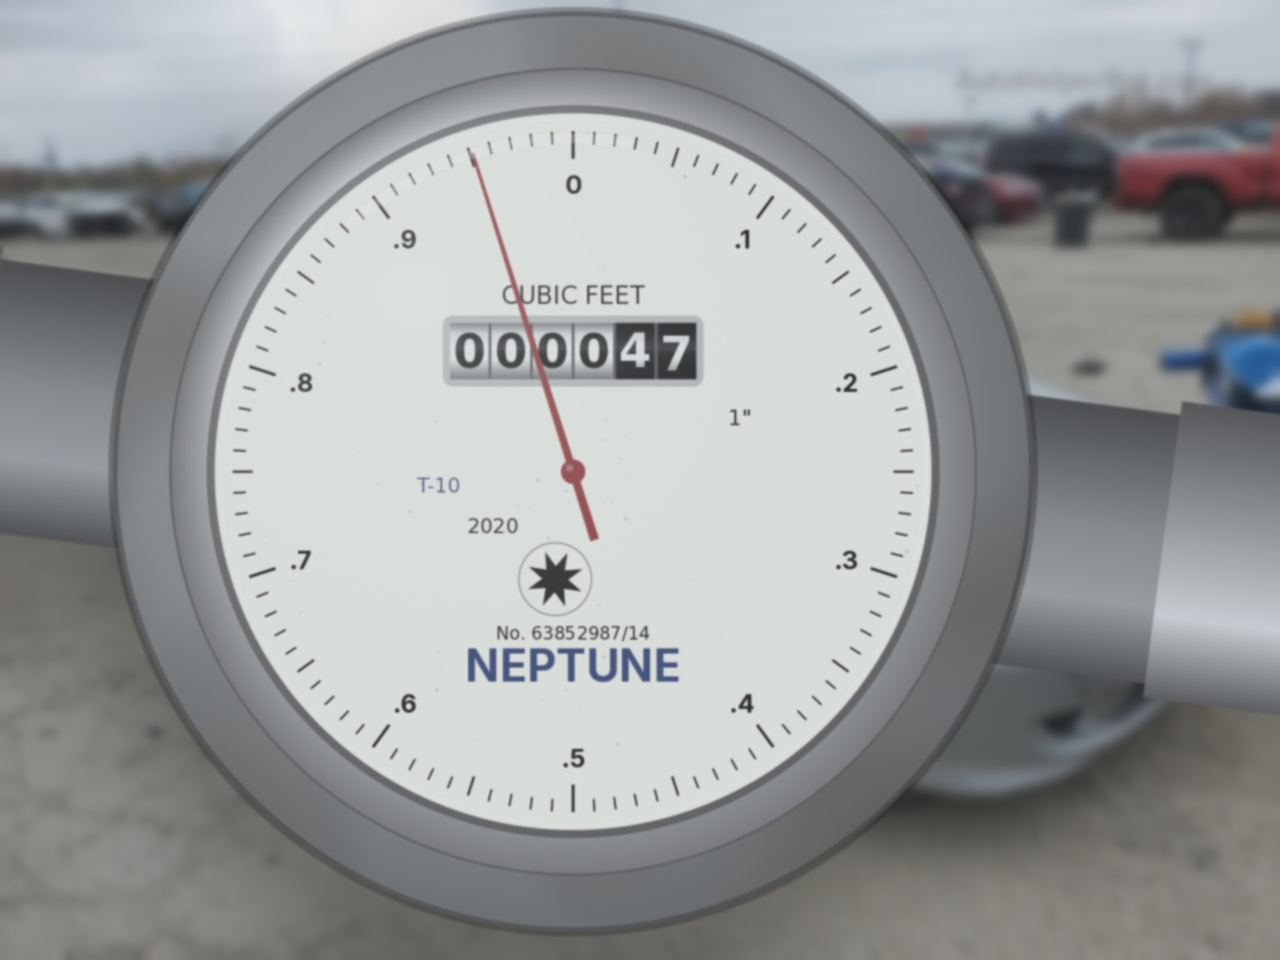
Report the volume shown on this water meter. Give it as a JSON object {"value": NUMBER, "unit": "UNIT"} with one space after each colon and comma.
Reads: {"value": 46.95, "unit": "ft³"}
